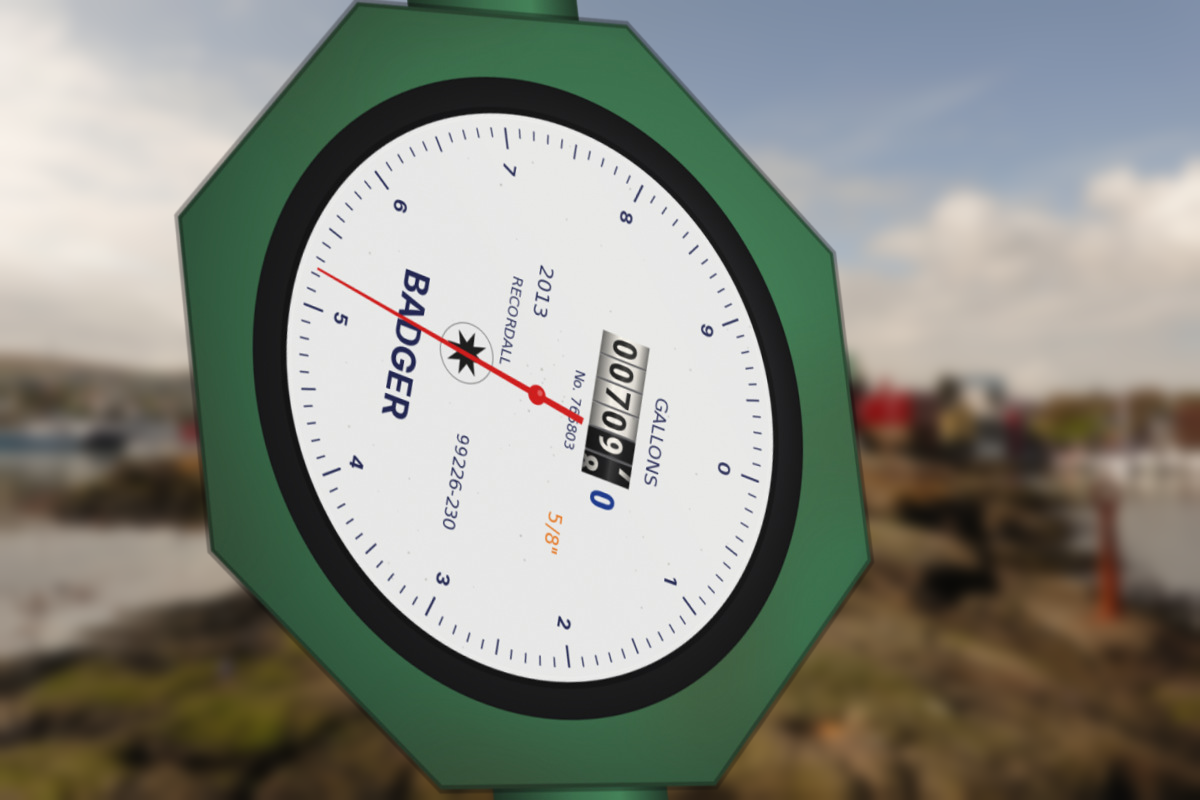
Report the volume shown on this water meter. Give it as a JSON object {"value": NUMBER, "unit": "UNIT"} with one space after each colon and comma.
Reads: {"value": 70975.2, "unit": "gal"}
